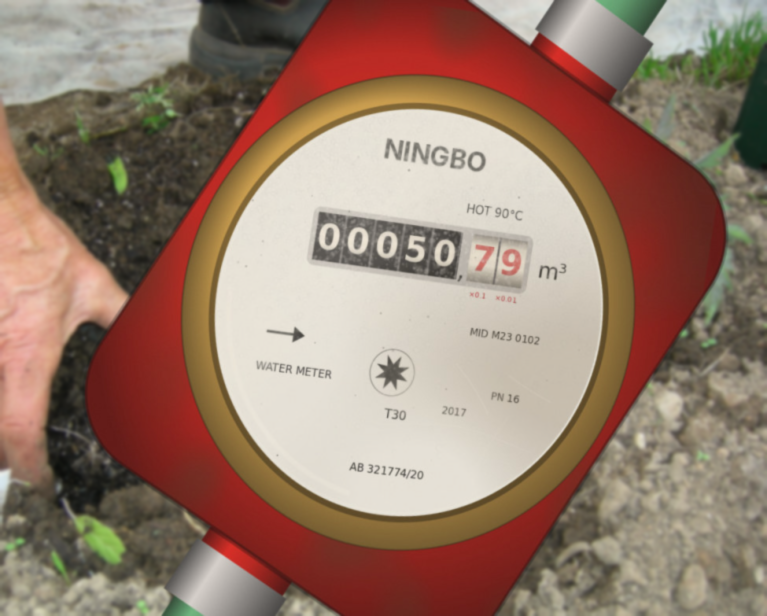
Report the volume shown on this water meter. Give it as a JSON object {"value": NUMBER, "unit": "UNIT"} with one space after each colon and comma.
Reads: {"value": 50.79, "unit": "m³"}
